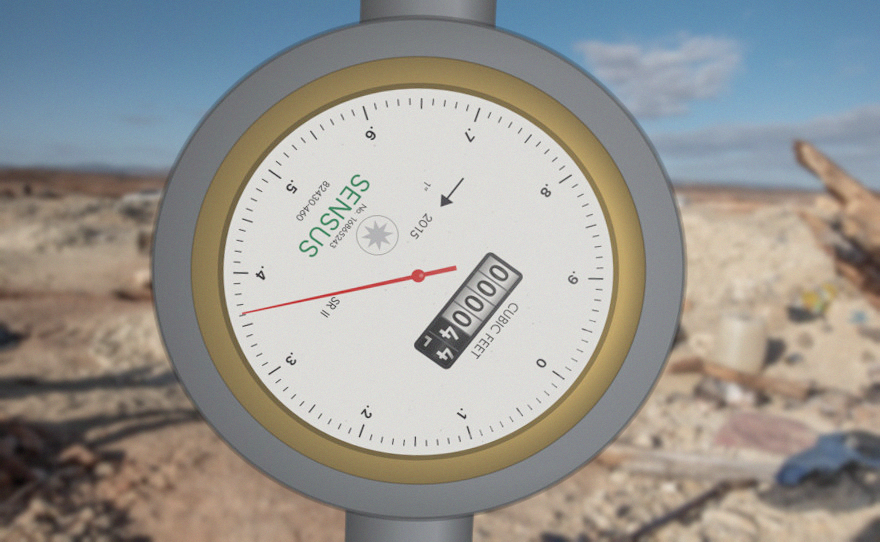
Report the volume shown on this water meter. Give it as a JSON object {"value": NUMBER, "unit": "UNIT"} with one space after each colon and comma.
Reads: {"value": 44.36, "unit": "ft³"}
